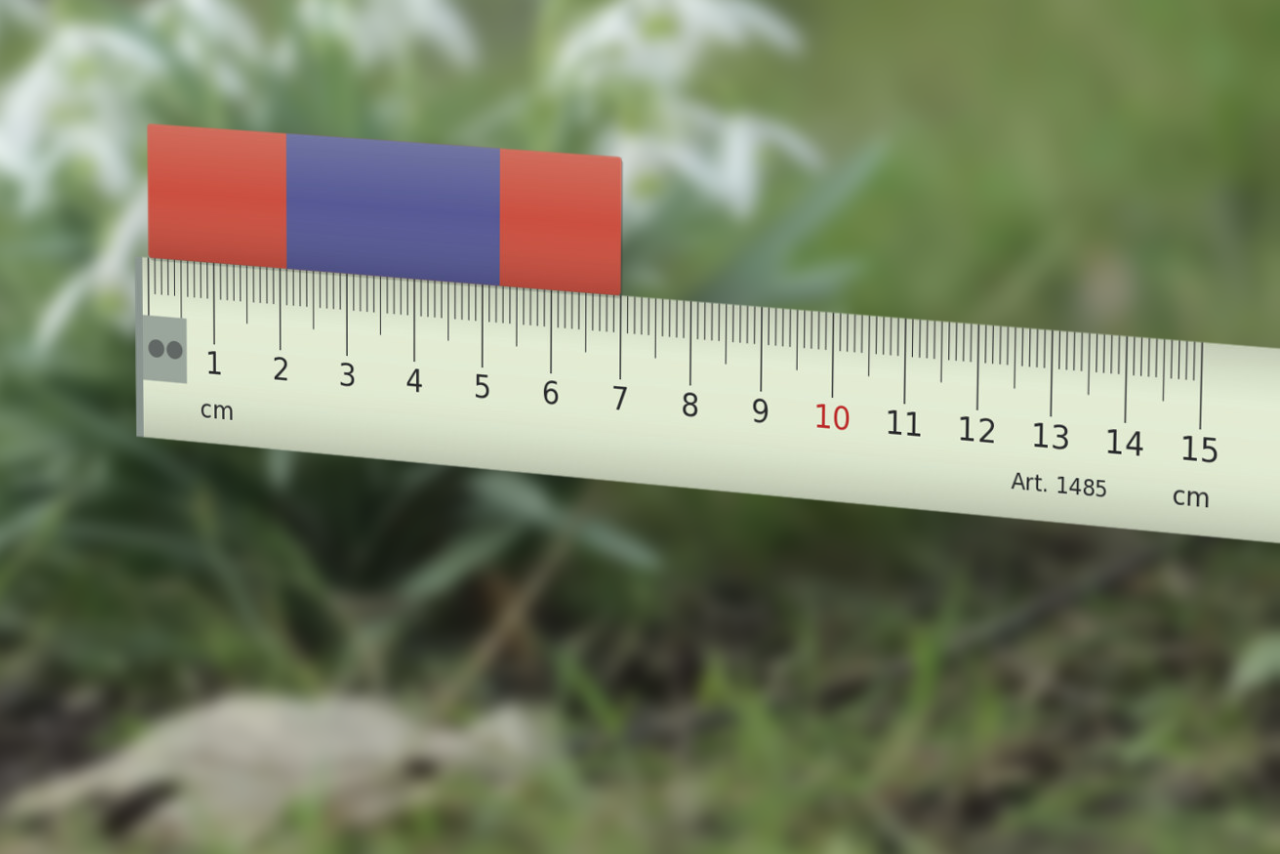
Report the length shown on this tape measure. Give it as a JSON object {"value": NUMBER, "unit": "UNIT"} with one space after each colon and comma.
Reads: {"value": 7, "unit": "cm"}
